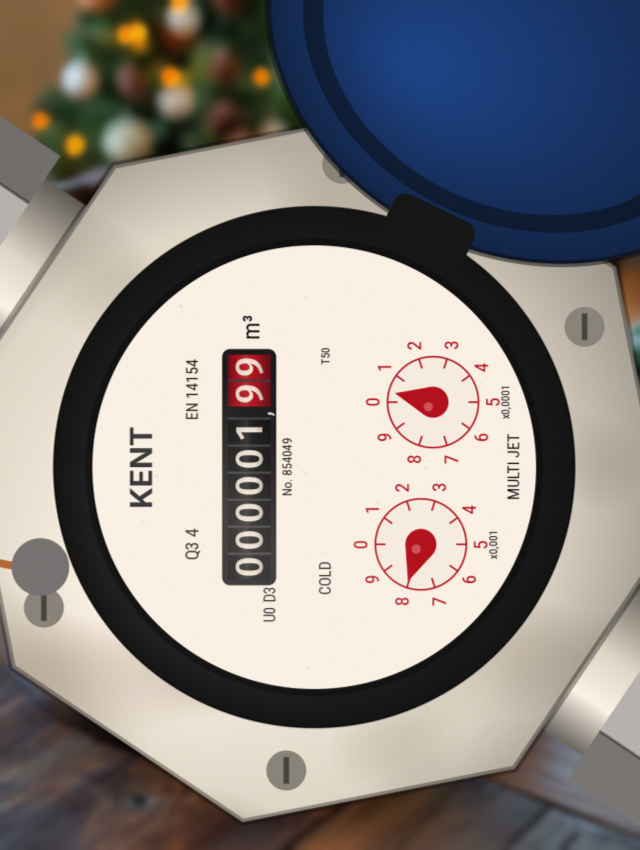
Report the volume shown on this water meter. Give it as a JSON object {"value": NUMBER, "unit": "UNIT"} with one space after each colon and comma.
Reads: {"value": 1.9980, "unit": "m³"}
